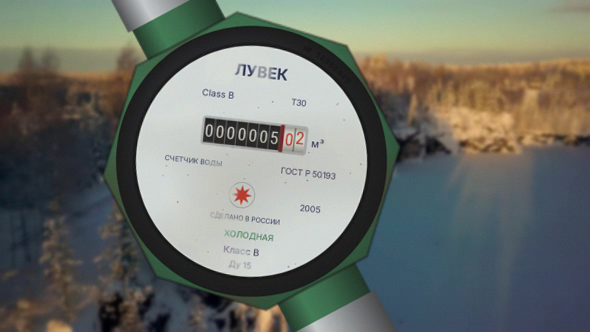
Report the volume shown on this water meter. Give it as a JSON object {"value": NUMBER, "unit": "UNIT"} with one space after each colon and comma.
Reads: {"value": 5.02, "unit": "m³"}
